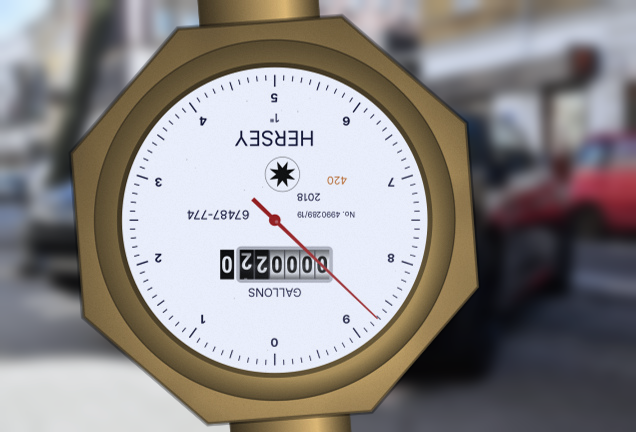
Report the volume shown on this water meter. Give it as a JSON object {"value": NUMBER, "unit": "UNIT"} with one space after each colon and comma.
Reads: {"value": 218.7, "unit": "gal"}
